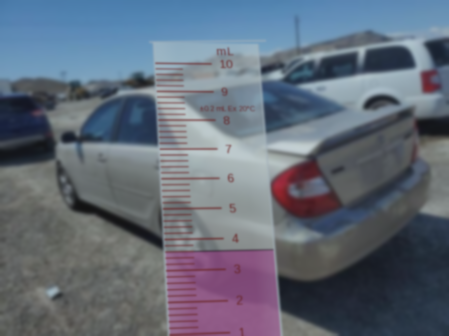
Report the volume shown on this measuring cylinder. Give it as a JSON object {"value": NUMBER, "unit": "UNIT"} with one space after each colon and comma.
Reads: {"value": 3.6, "unit": "mL"}
